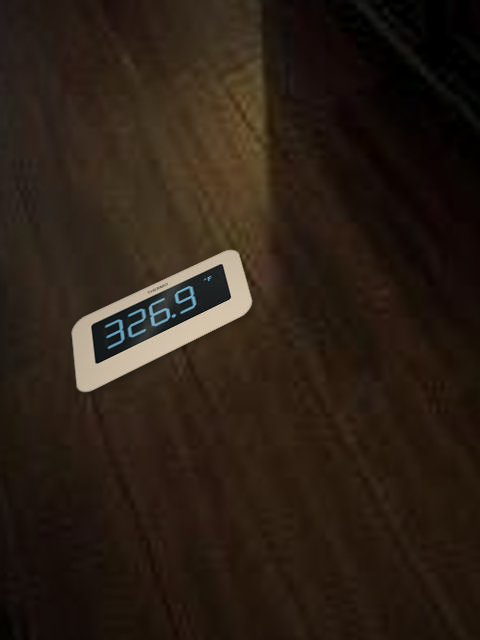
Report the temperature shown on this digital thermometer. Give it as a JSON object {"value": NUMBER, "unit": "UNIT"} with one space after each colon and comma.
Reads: {"value": 326.9, "unit": "°F"}
